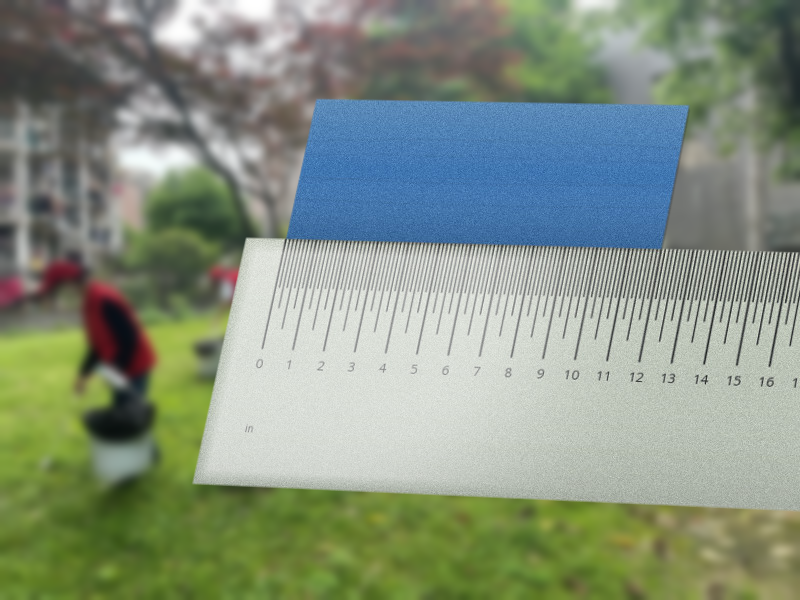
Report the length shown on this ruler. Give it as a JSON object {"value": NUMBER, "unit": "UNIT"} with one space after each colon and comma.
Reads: {"value": 12, "unit": "in"}
